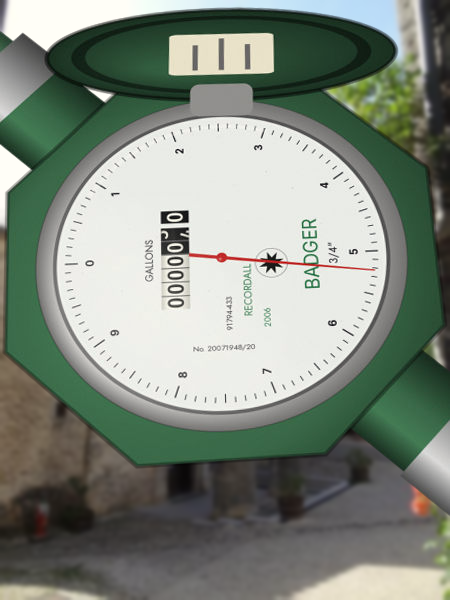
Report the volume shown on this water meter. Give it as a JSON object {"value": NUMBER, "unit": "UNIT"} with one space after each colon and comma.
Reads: {"value": 35.2, "unit": "gal"}
